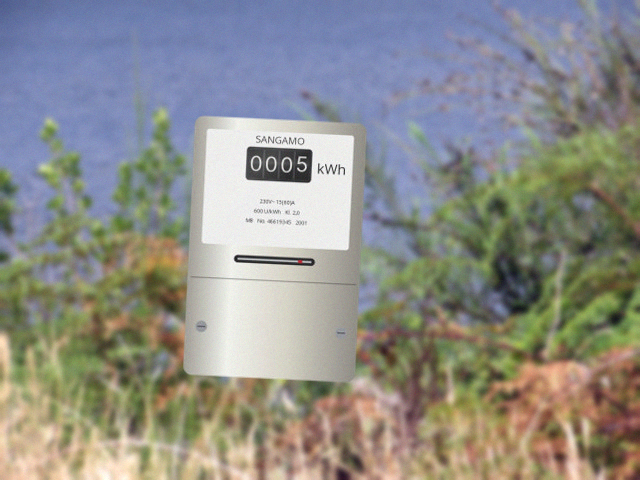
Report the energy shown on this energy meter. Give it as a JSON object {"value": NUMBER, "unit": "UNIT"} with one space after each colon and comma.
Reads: {"value": 5, "unit": "kWh"}
